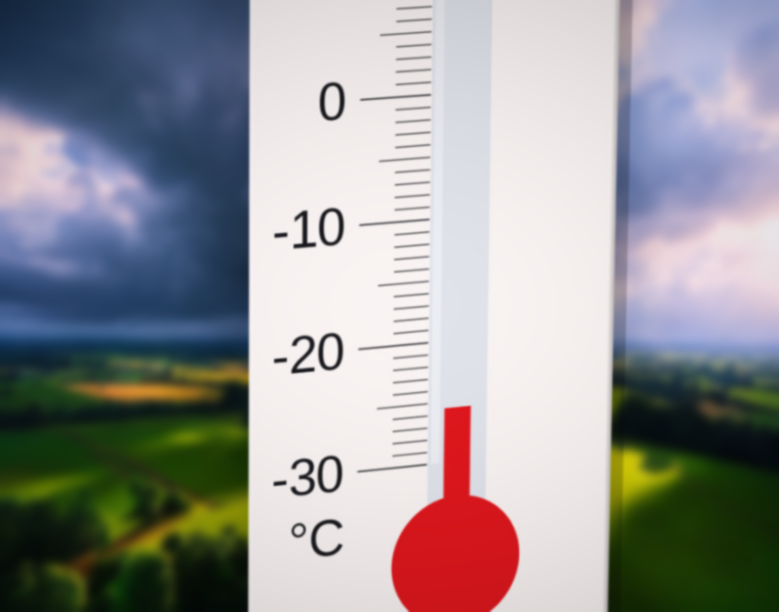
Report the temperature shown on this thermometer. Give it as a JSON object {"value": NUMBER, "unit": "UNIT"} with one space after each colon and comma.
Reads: {"value": -25.5, "unit": "°C"}
